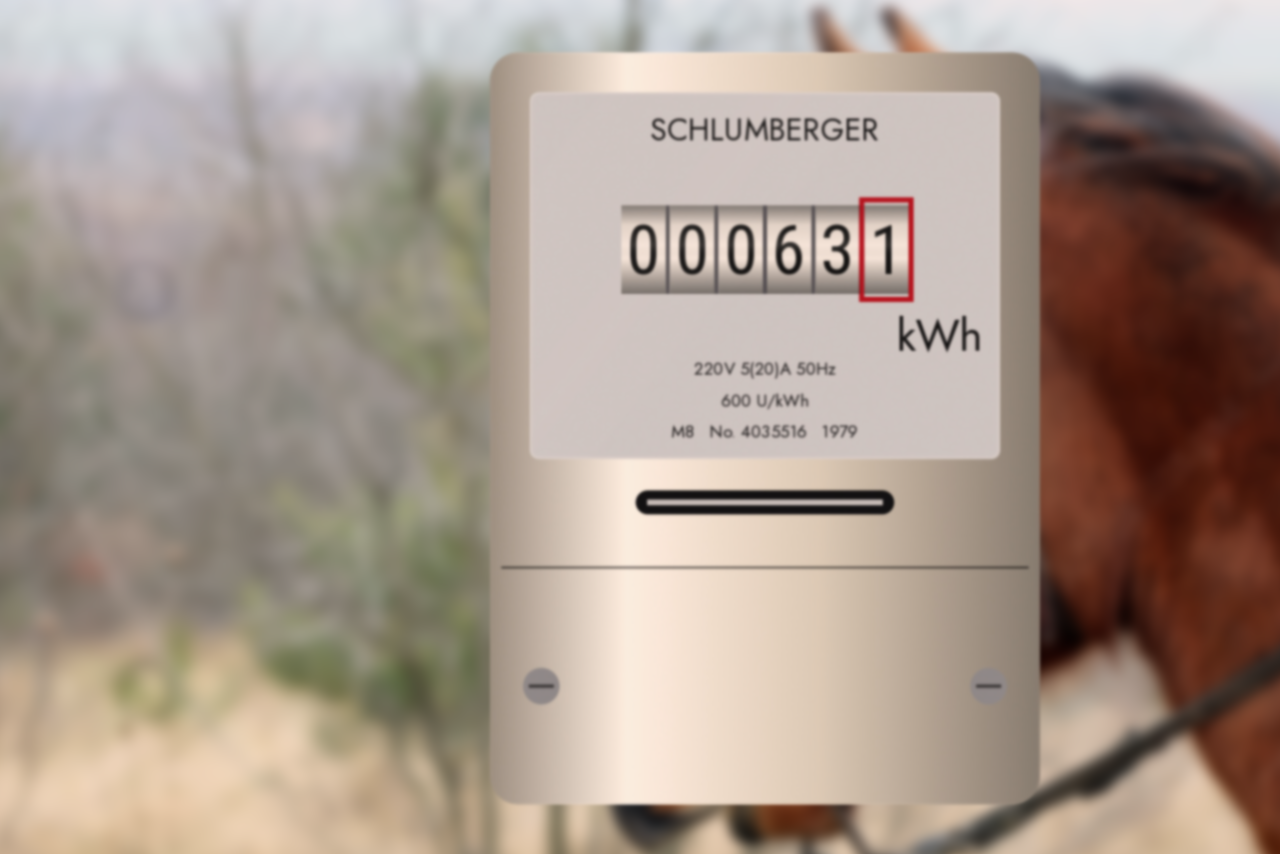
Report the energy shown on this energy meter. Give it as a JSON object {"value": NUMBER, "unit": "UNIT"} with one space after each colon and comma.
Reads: {"value": 63.1, "unit": "kWh"}
